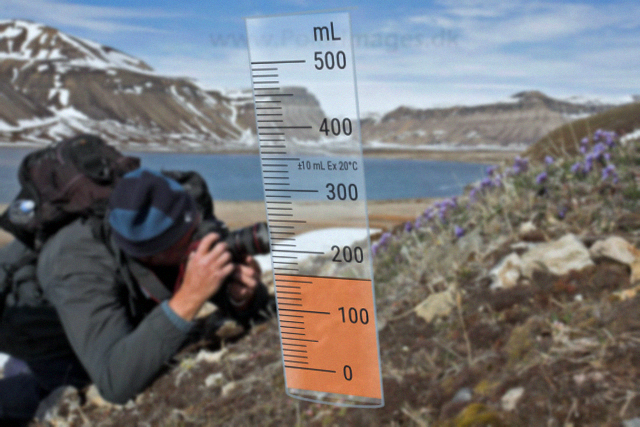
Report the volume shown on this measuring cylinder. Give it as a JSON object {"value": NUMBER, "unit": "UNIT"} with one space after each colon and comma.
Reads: {"value": 160, "unit": "mL"}
